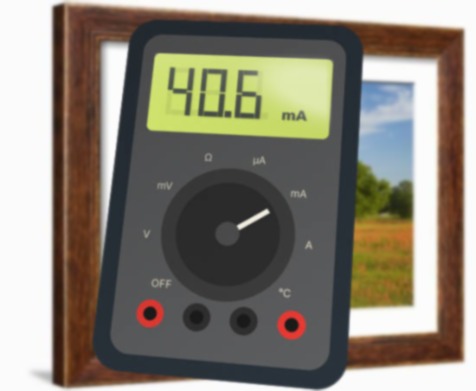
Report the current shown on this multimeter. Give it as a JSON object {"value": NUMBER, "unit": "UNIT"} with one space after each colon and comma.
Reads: {"value": 40.6, "unit": "mA"}
